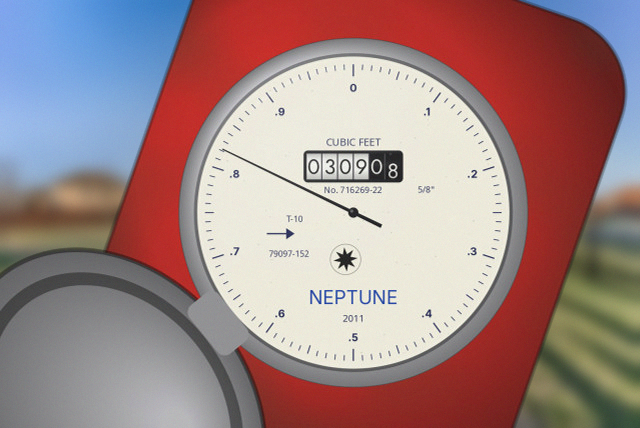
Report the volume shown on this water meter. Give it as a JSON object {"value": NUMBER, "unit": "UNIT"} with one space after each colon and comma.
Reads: {"value": 30907.82, "unit": "ft³"}
